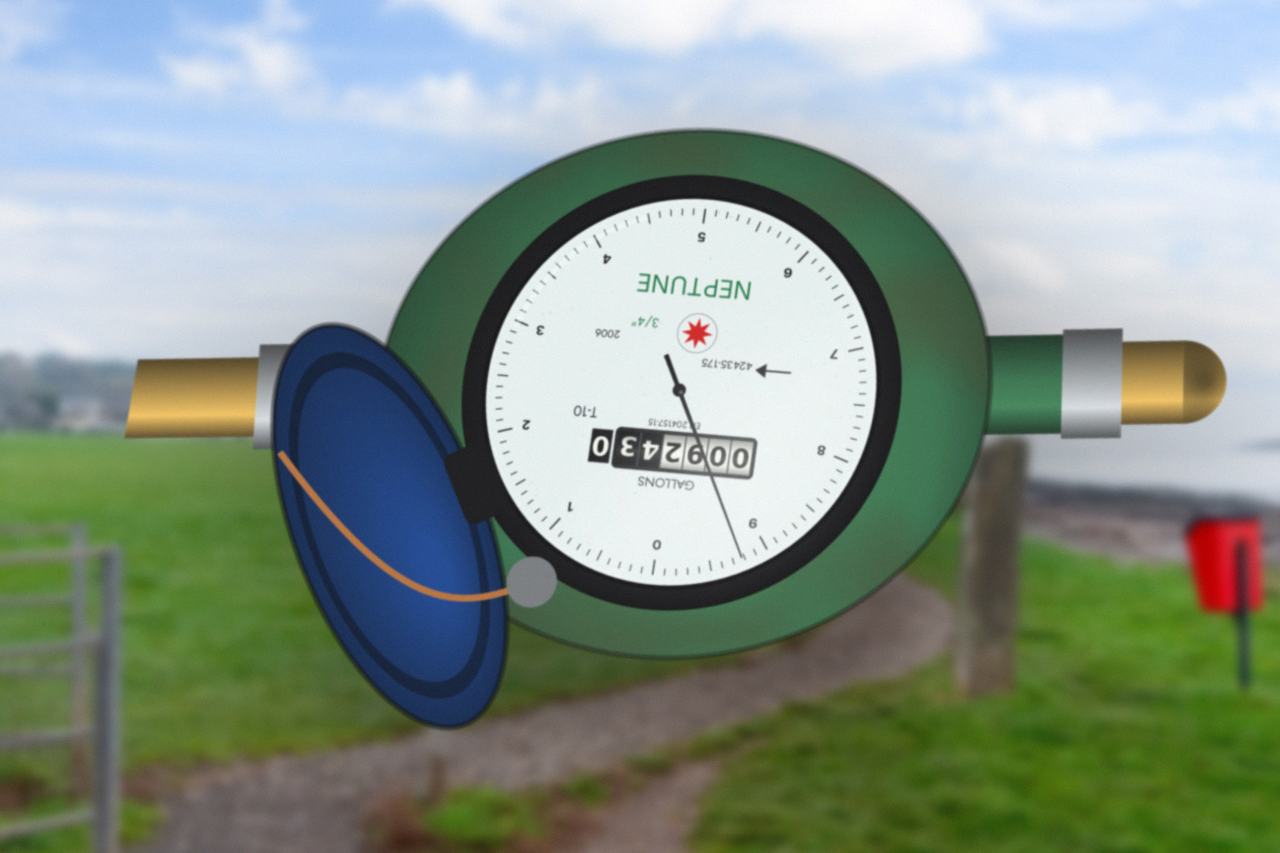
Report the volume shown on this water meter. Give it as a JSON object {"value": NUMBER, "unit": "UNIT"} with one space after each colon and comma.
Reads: {"value": 92429.2, "unit": "gal"}
